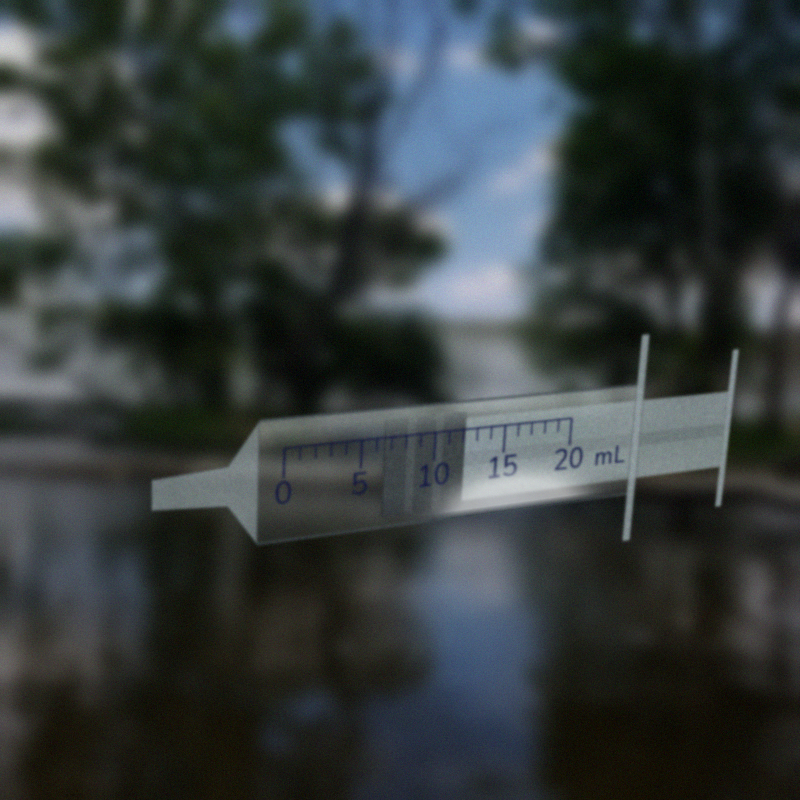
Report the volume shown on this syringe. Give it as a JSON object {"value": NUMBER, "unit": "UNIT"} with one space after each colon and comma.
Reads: {"value": 6.5, "unit": "mL"}
